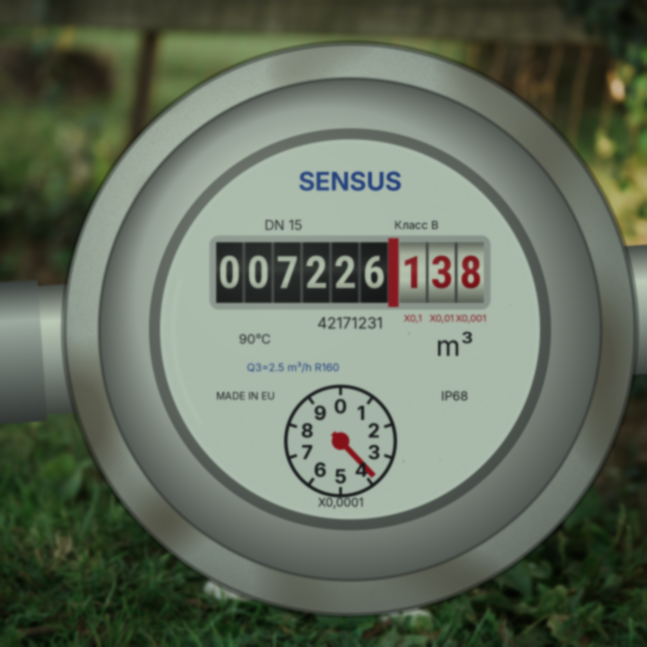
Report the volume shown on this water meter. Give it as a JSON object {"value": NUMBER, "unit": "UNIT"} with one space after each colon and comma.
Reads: {"value": 7226.1383, "unit": "m³"}
